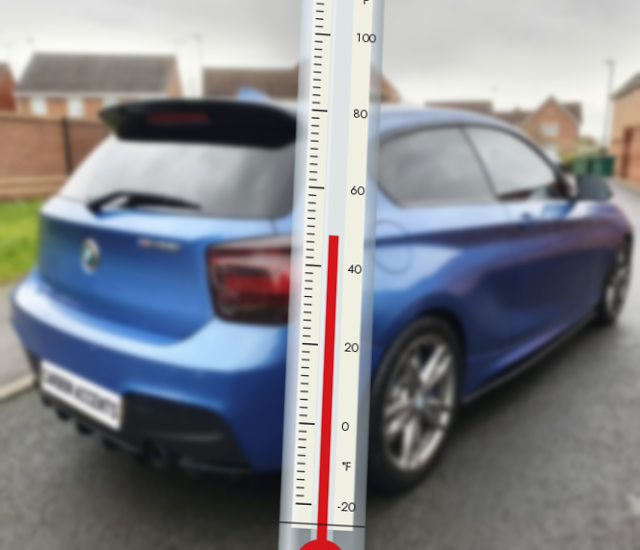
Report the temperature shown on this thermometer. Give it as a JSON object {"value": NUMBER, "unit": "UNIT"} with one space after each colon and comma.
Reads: {"value": 48, "unit": "°F"}
